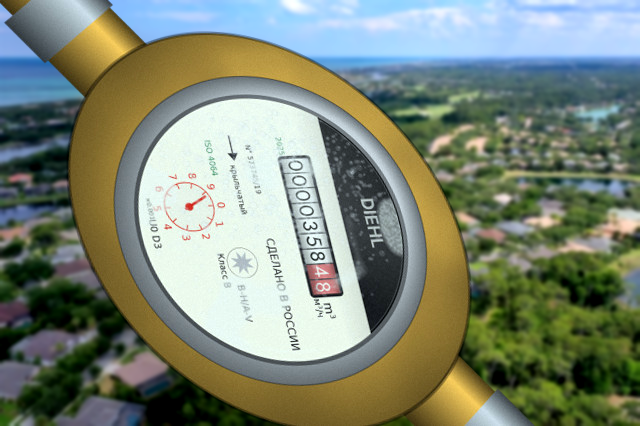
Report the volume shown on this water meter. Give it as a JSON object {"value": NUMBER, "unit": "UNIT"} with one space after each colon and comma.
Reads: {"value": 358.479, "unit": "m³"}
